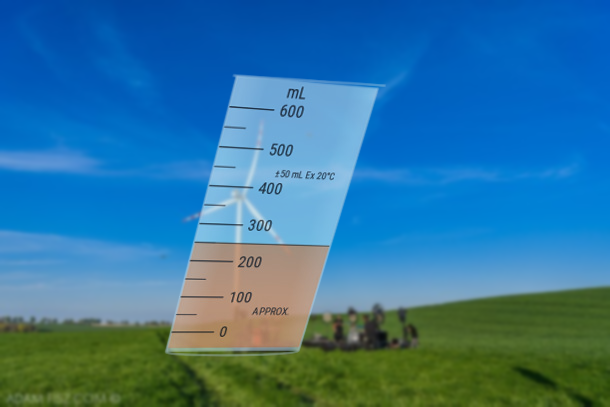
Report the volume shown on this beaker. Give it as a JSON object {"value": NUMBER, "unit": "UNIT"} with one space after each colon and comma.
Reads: {"value": 250, "unit": "mL"}
